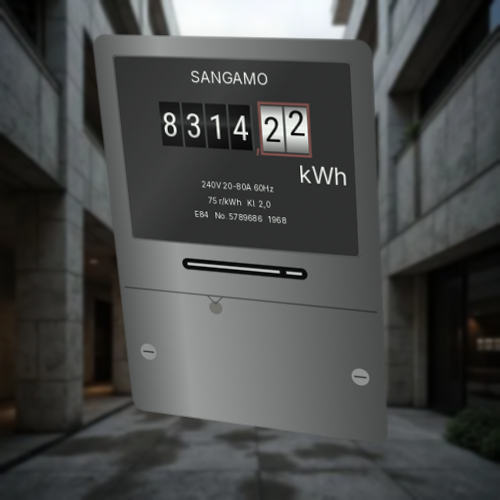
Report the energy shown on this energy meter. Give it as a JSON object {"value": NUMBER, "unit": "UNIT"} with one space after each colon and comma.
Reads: {"value": 8314.22, "unit": "kWh"}
